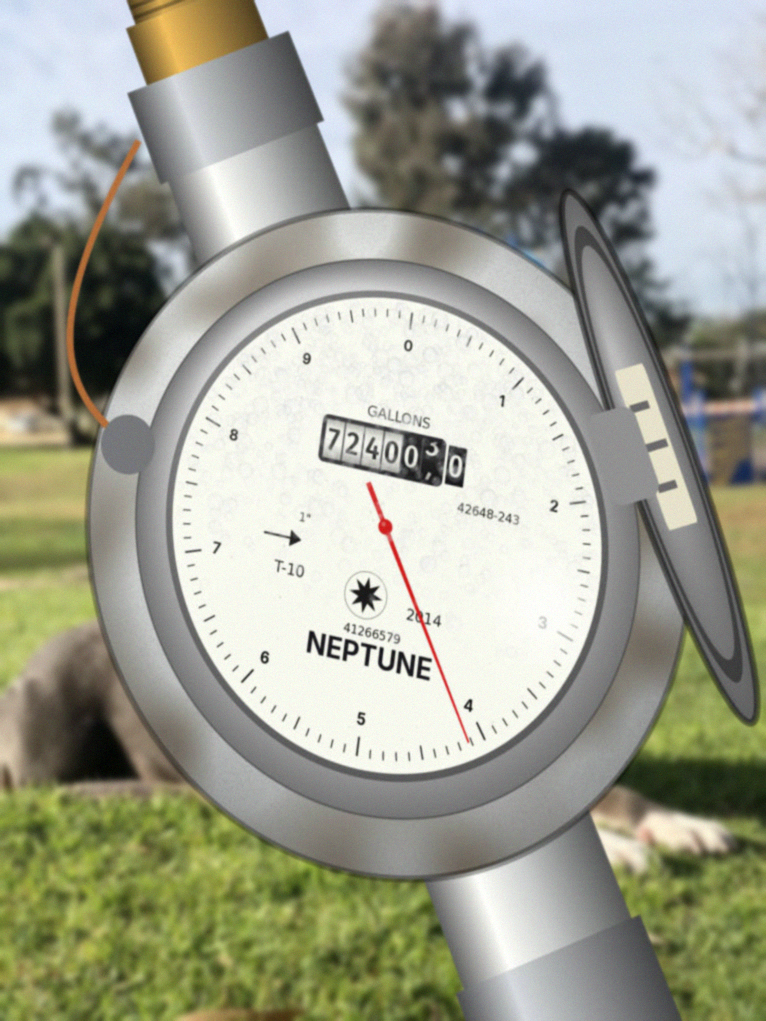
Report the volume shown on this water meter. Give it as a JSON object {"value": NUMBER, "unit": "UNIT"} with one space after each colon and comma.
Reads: {"value": 7240034.1, "unit": "gal"}
